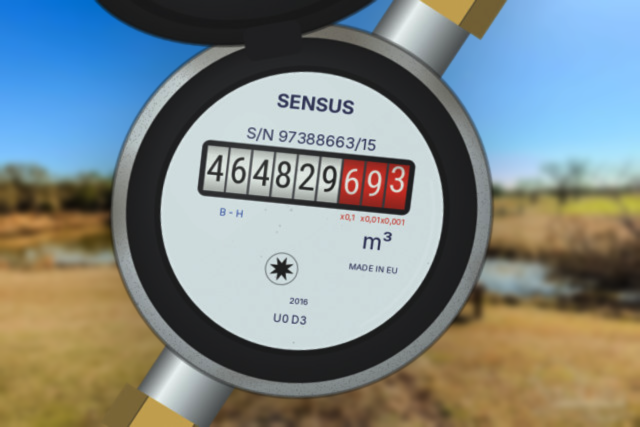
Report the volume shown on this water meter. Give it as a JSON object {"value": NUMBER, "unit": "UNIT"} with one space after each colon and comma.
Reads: {"value": 464829.693, "unit": "m³"}
